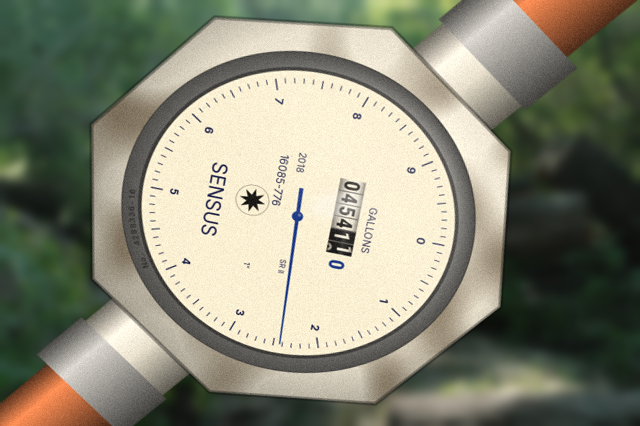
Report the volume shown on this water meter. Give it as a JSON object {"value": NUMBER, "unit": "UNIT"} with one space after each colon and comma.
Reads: {"value": 454112.4, "unit": "gal"}
